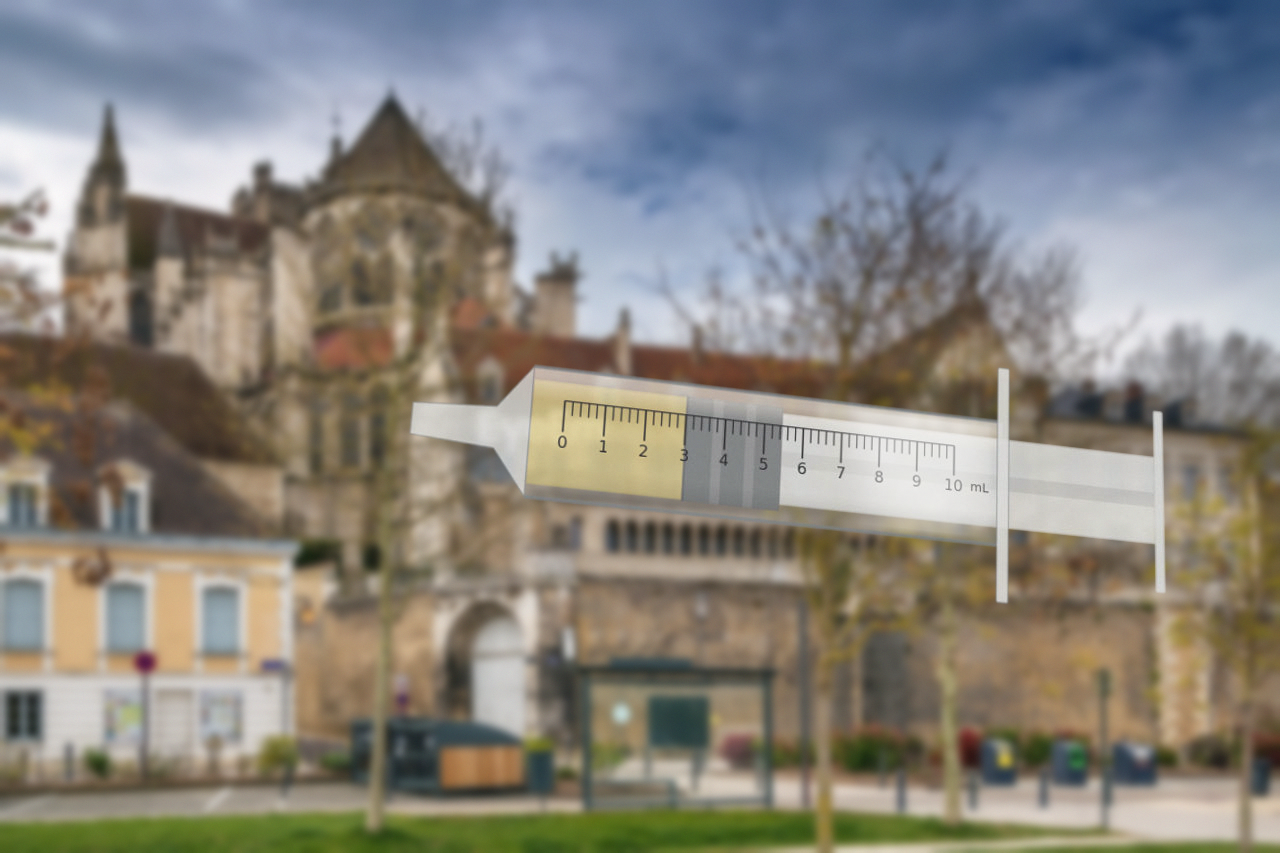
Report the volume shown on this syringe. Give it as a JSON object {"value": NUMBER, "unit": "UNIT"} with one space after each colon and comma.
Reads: {"value": 3, "unit": "mL"}
